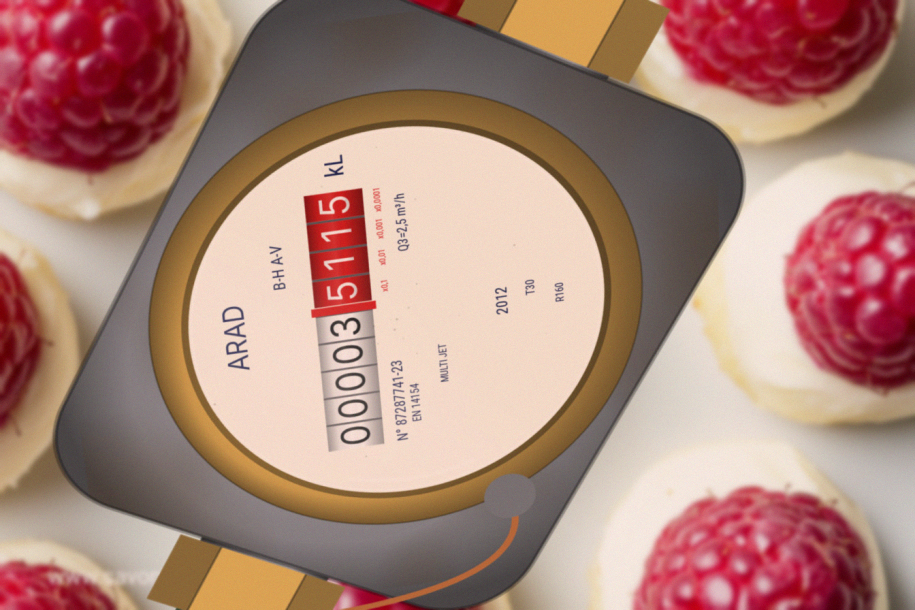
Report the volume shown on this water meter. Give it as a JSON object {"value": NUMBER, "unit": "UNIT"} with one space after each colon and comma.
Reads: {"value": 3.5115, "unit": "kL"}
